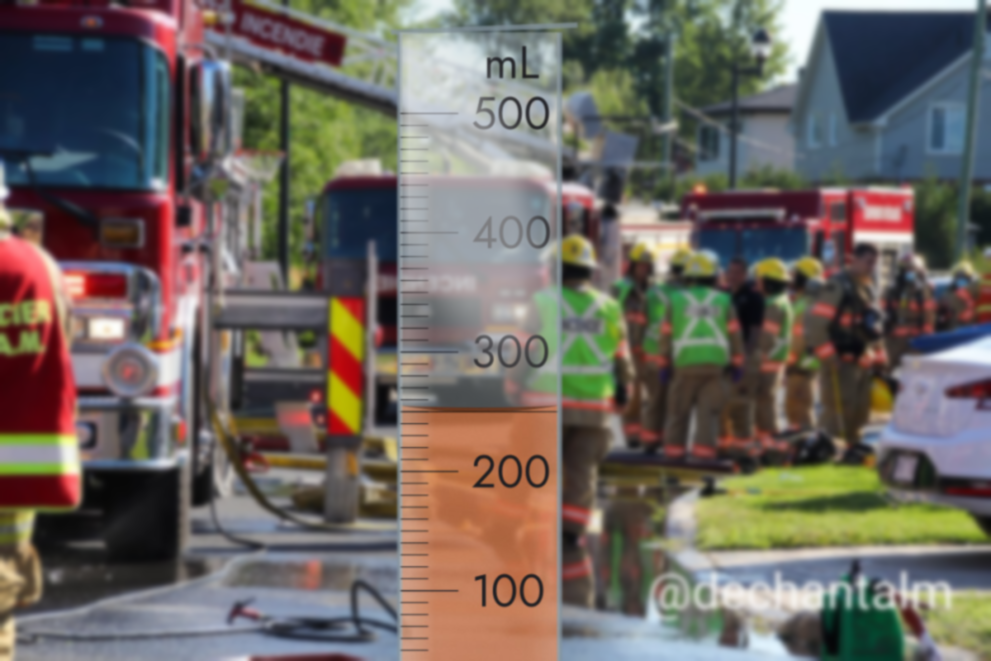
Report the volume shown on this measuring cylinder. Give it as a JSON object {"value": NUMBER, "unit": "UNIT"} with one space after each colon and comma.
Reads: {"value": 250, "unit": "mL"}
